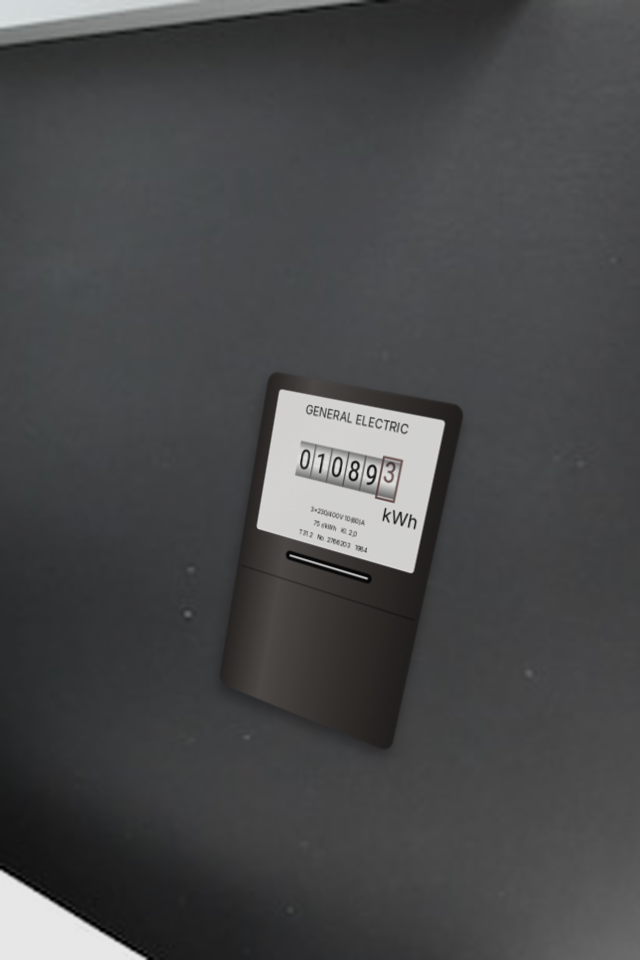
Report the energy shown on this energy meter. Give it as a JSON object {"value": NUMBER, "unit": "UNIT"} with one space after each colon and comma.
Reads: {"value": 1089.3, "unit": "kWh"}
